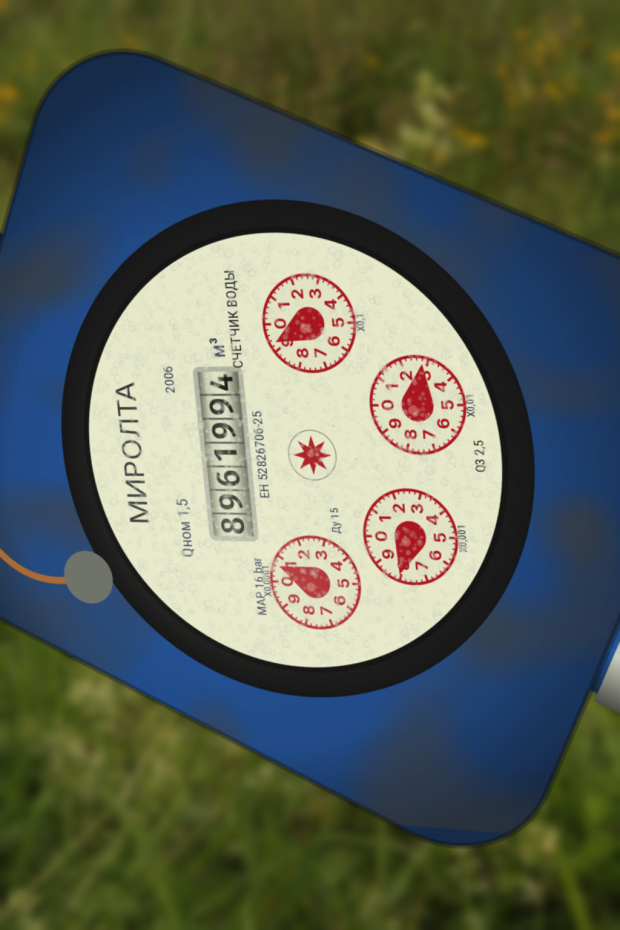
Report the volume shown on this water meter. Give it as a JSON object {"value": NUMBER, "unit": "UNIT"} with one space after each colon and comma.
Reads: {"value": 8961993.9280, "unit": "m³"}
